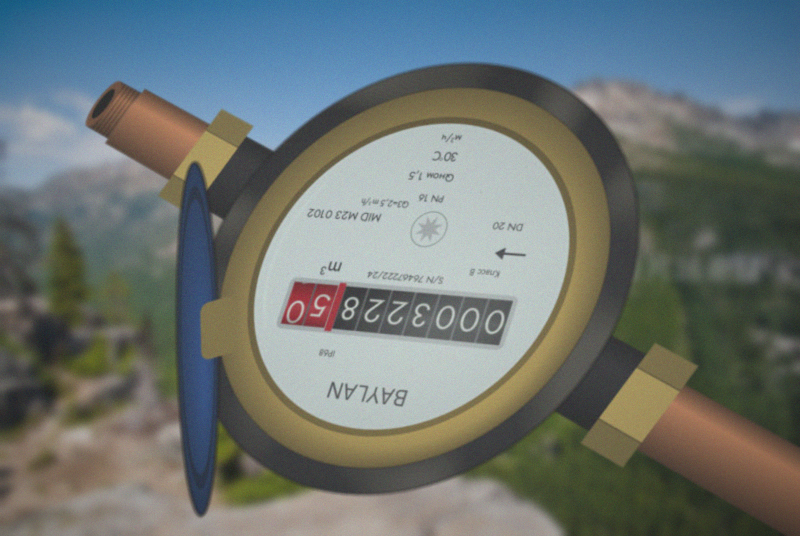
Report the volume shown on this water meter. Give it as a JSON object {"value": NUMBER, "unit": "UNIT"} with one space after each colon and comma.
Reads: {"value": 3228.50, "unit": "m³"}
